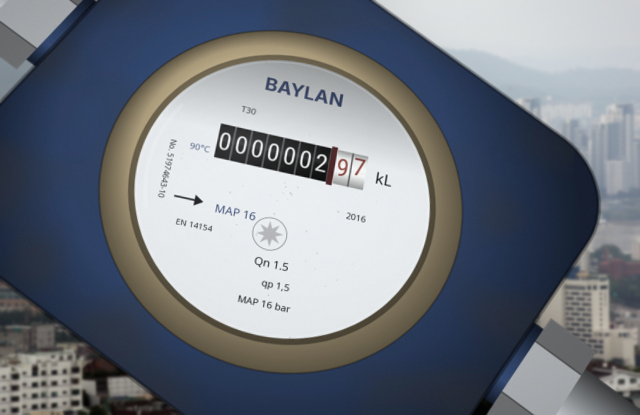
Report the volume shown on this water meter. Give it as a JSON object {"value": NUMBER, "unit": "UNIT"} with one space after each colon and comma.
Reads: {"value": 2.97, "unit": "kL"}
